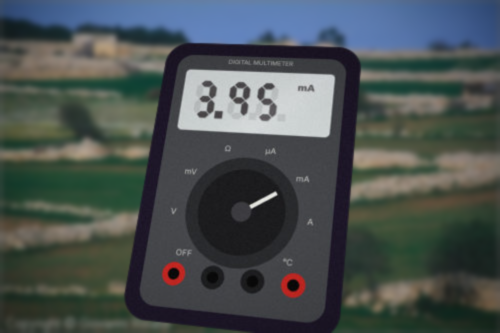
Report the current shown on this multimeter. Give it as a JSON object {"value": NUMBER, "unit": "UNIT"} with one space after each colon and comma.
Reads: {"value": 3.95, "unit": "mA"}
